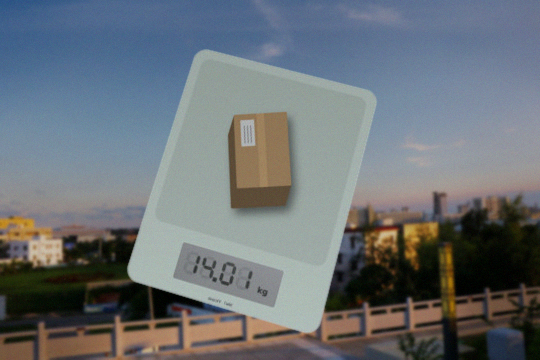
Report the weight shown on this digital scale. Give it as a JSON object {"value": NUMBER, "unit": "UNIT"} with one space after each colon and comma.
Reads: {"value": 14.01, "unit": "kg"}
